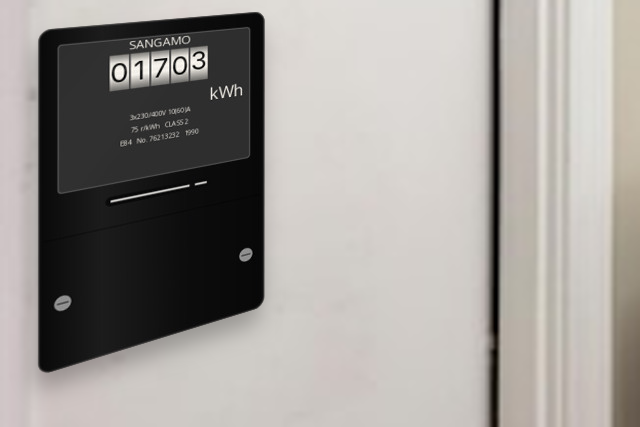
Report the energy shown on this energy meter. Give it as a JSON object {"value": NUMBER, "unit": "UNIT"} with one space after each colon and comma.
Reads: {"value": 1703, "unit": "kWh"}
